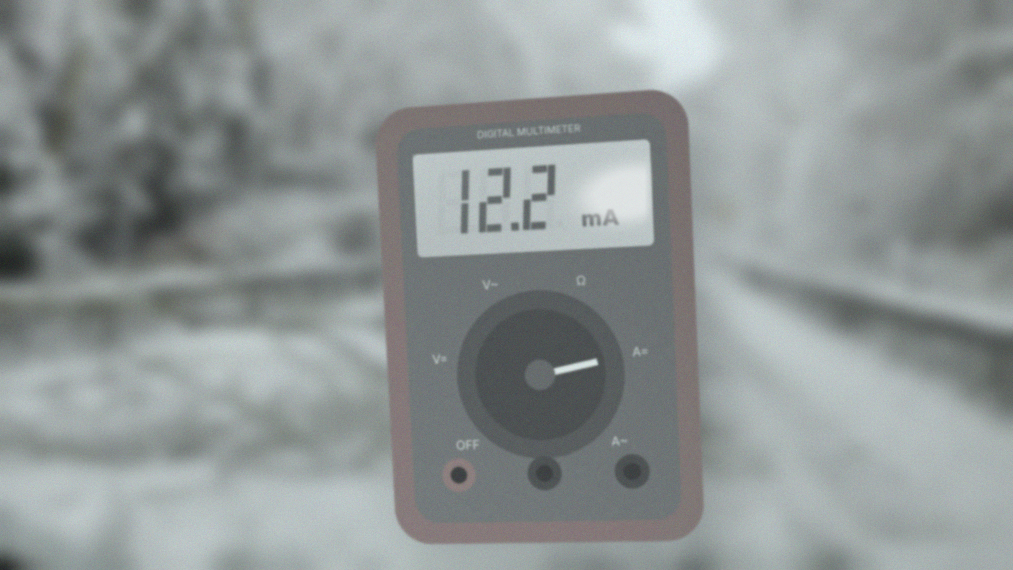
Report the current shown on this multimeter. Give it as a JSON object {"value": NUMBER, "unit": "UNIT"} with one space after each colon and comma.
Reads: {"value": 12.2, "unit": "mA"}
